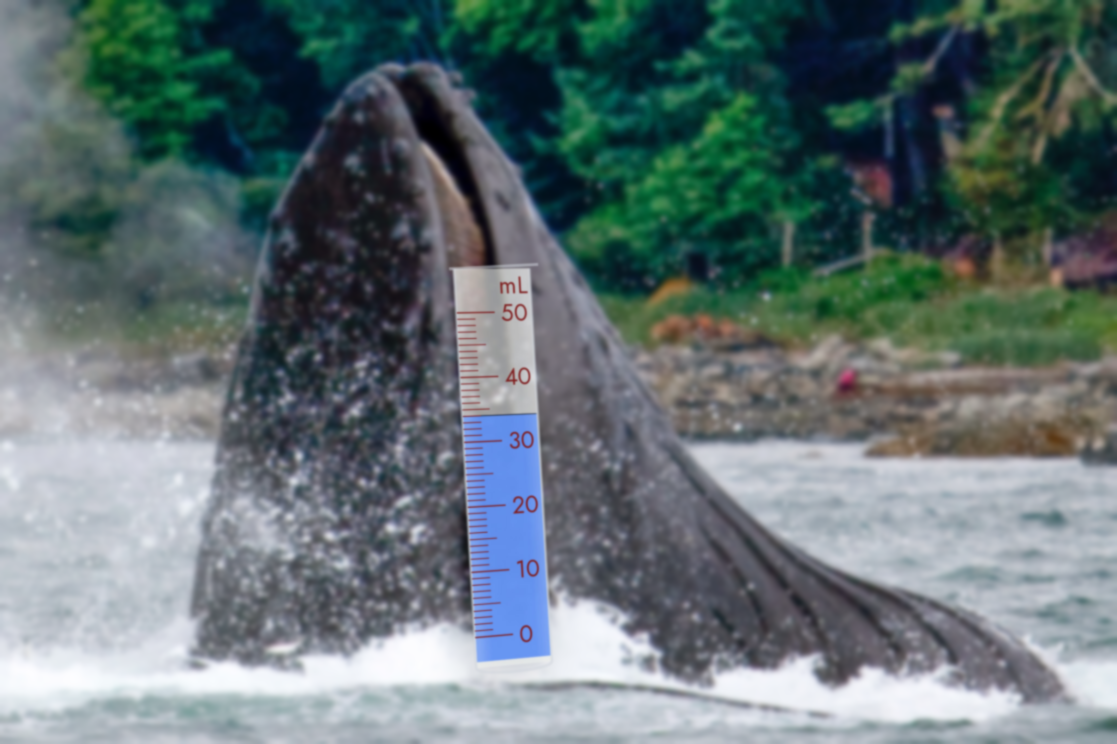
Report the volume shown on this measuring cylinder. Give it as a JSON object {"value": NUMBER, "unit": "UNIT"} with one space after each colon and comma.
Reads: {"value": 34, "unit": "mL"}
